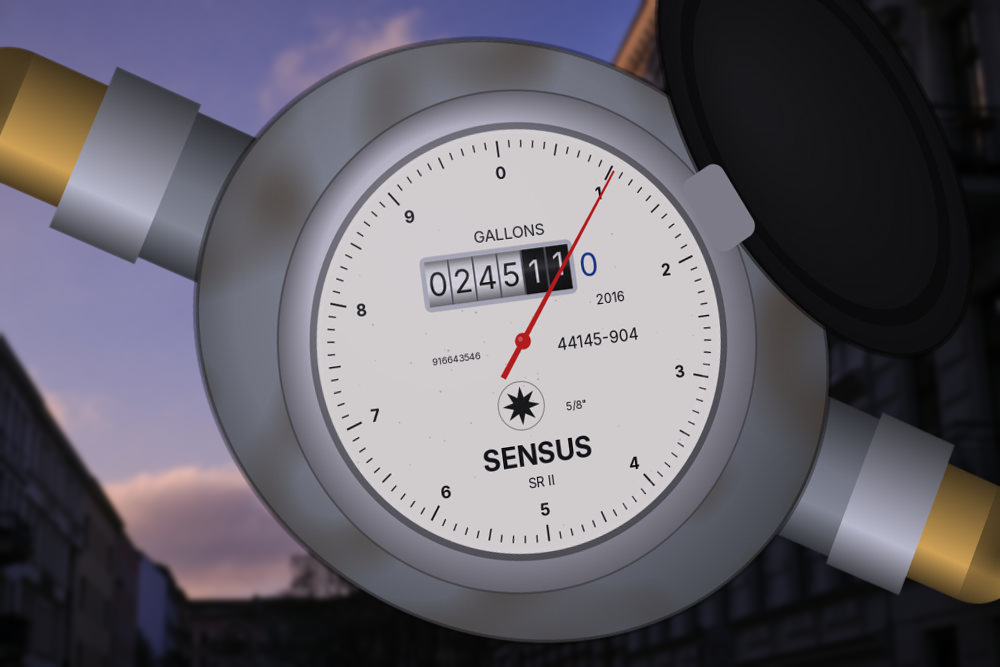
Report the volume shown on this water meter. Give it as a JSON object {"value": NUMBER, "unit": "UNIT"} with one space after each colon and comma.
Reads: {"value": 245111.0, "unit": "gal"}
